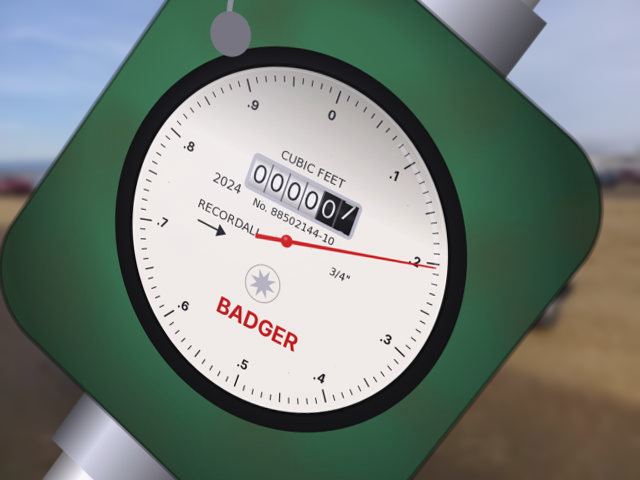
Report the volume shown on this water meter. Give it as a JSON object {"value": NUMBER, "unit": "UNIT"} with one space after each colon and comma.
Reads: {"value": 7.20, "unit": "ft³"}
